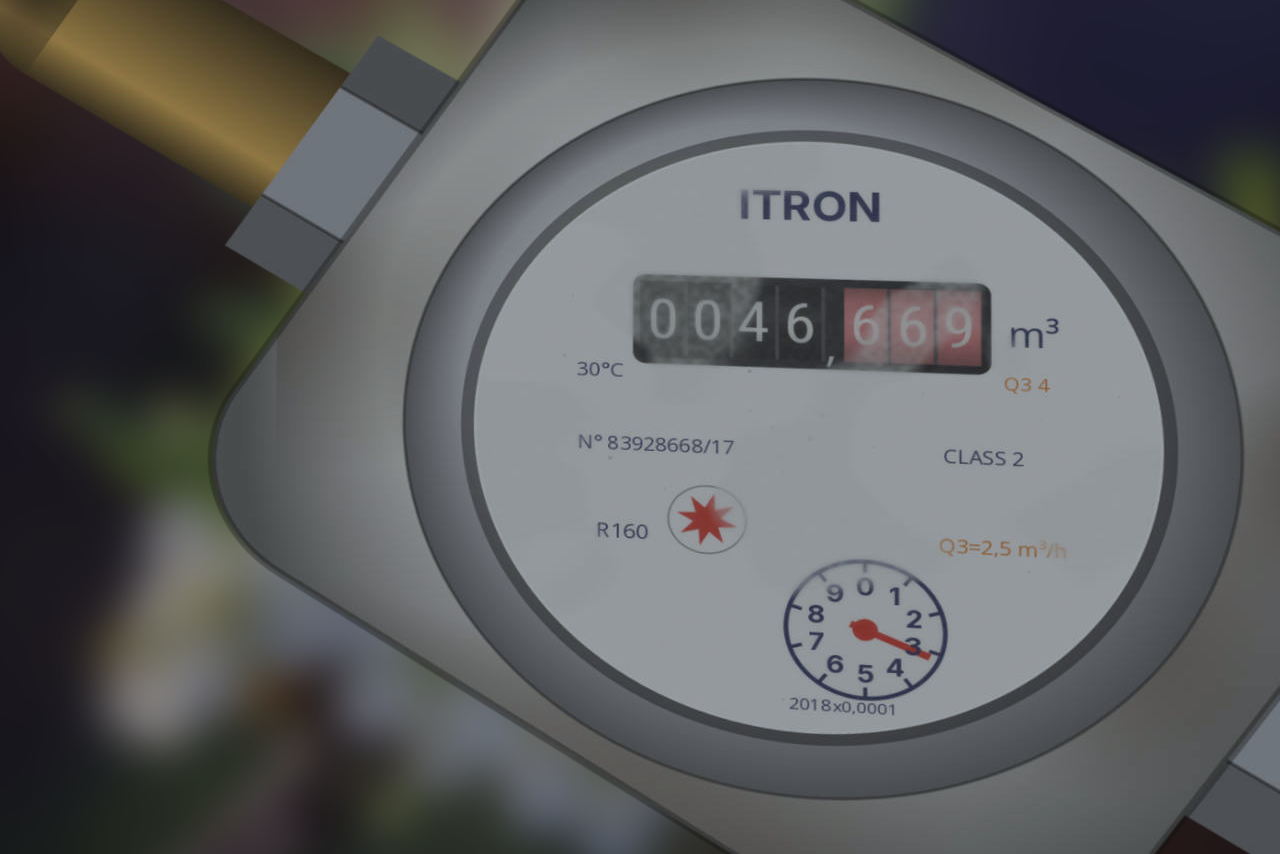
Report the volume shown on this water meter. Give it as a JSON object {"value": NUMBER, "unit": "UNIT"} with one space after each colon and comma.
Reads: {"value": 46.6693, "unit": "m³"}
